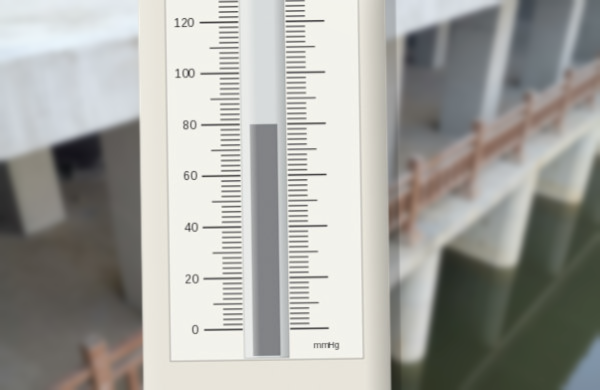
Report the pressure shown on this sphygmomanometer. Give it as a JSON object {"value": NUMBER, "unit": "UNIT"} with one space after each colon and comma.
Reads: {"value": 80, "unit": "mmHg"}
